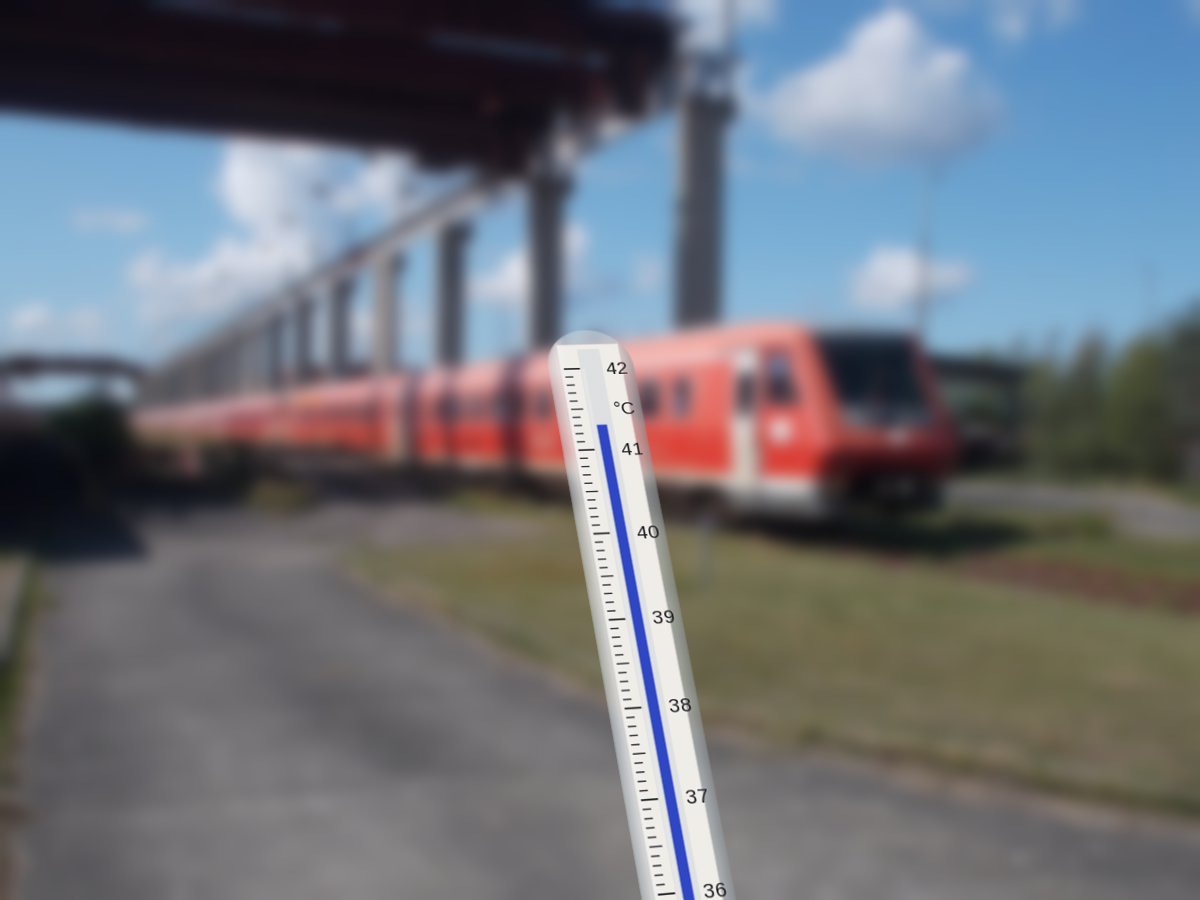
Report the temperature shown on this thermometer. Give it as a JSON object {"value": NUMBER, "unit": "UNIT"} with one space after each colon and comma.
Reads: {"value": 41.3, "unit": "°C"}
